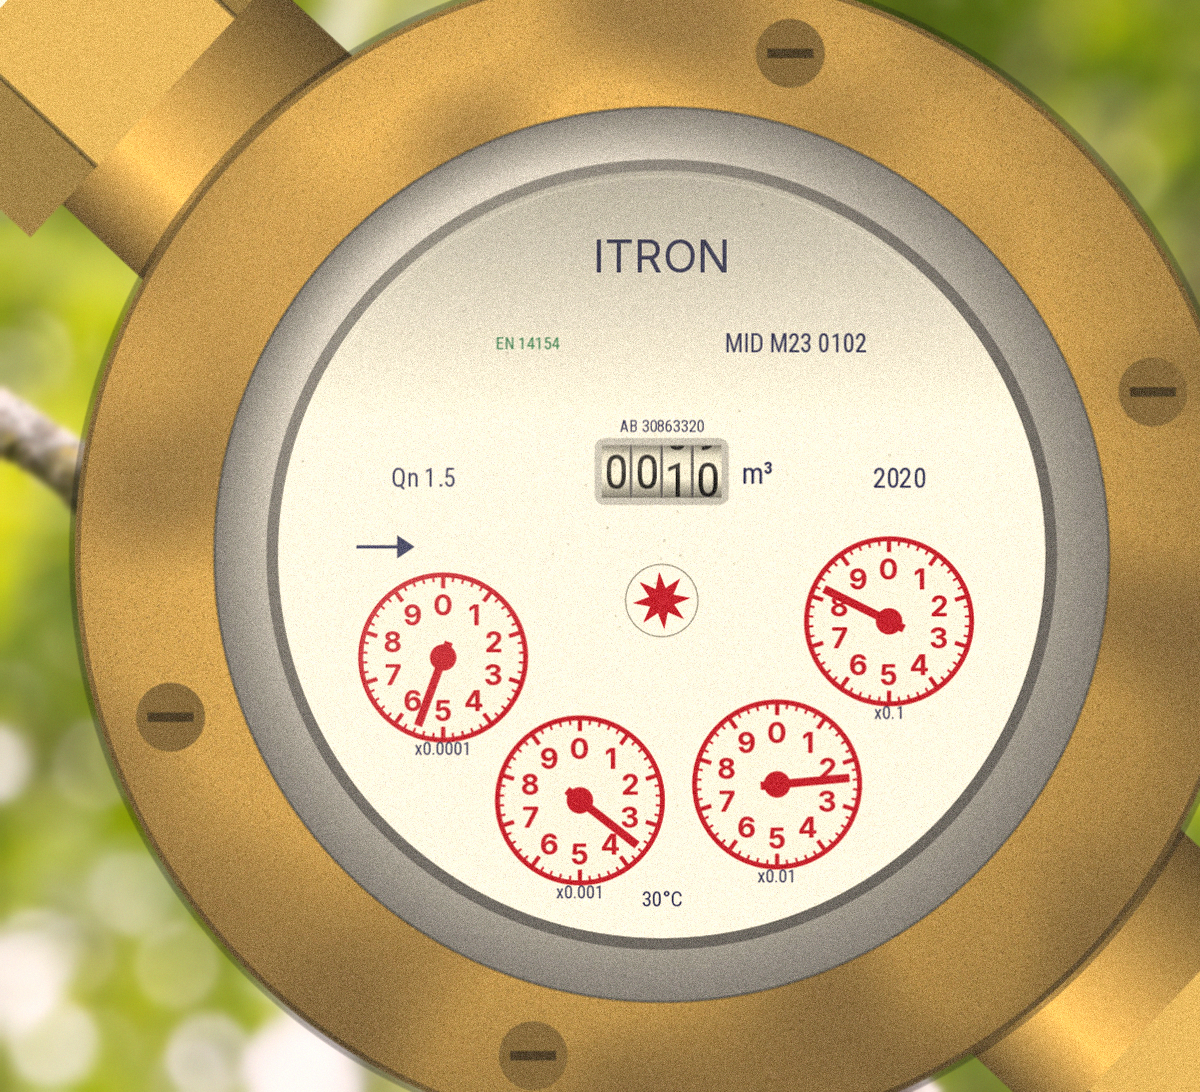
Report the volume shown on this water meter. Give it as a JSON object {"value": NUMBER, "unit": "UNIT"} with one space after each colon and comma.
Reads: {"value": 9.8235, "unit": "m³"}
